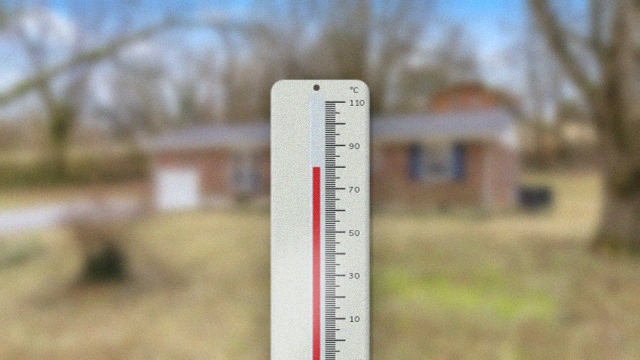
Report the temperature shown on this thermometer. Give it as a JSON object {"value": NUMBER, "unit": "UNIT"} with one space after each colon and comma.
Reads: {"value": 80, "unit": "°C"}
